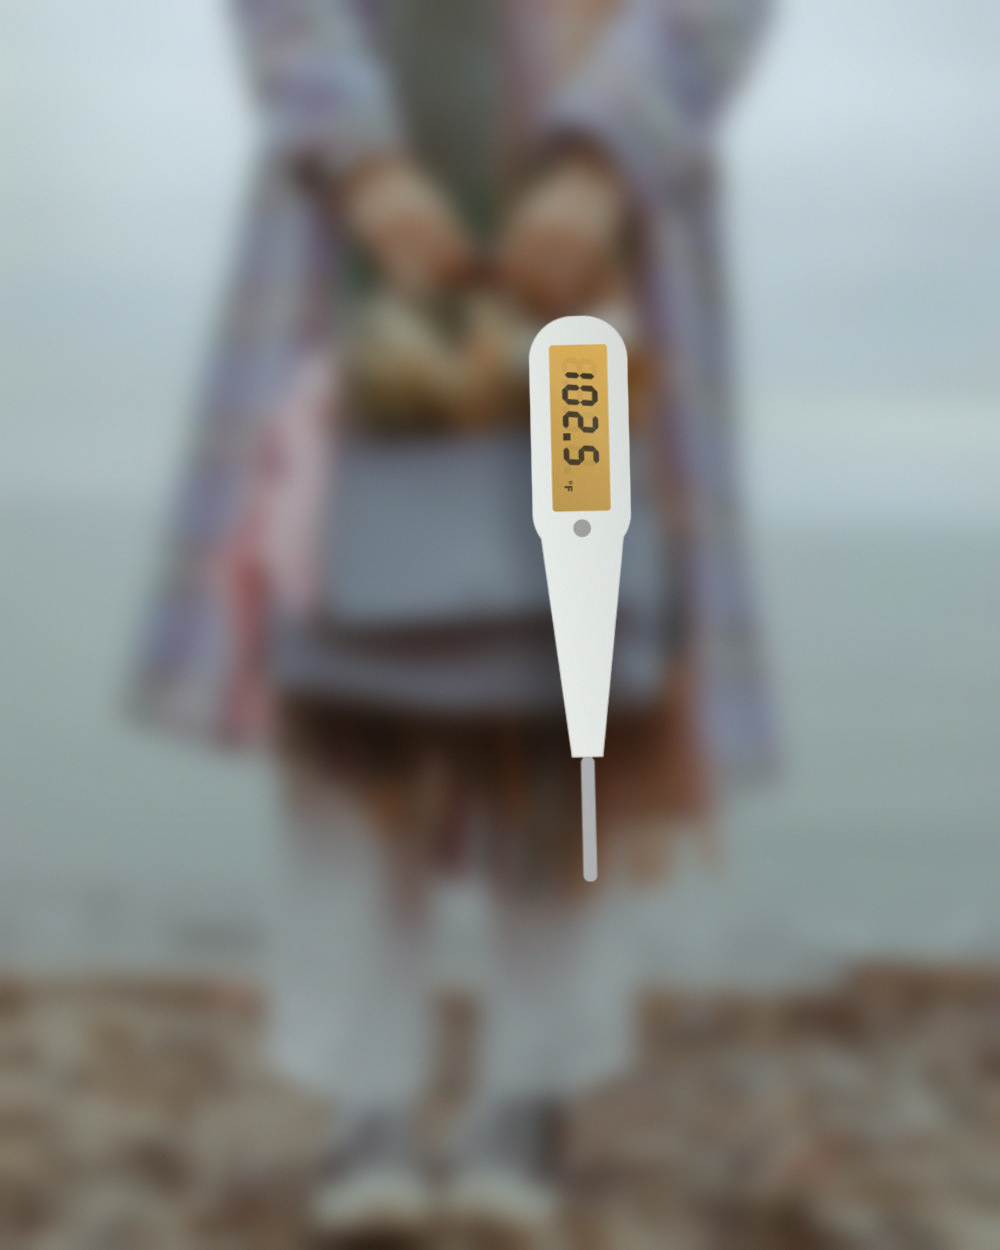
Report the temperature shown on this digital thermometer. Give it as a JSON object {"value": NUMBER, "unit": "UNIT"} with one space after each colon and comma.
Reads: {"value": 102.5, "unit": "°F"}
